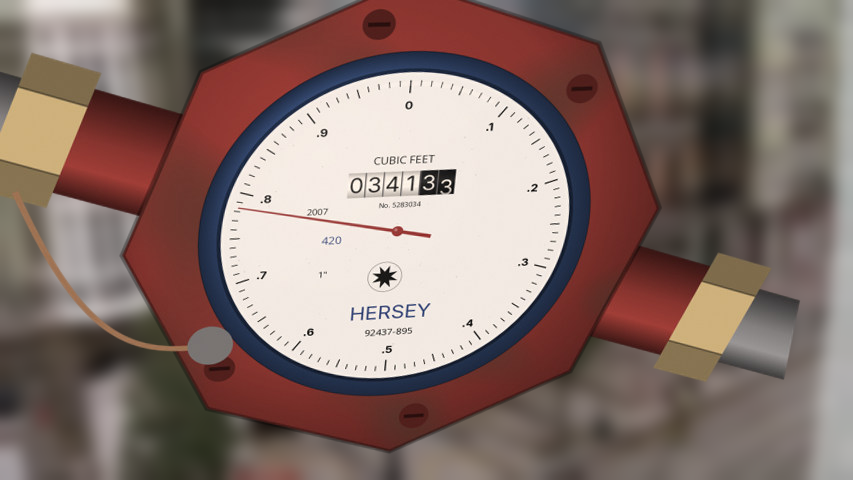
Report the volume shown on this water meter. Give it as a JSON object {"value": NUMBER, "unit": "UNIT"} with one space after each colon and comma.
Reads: {"value": 34132.78, "unit": "ft³"}
